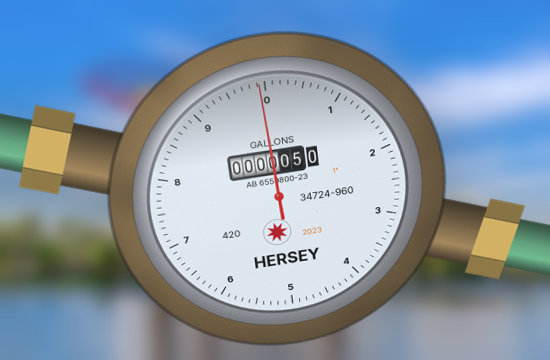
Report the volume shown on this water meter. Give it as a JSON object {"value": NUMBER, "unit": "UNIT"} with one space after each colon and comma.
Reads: {"value": 49.9, "unit": "gal"}
